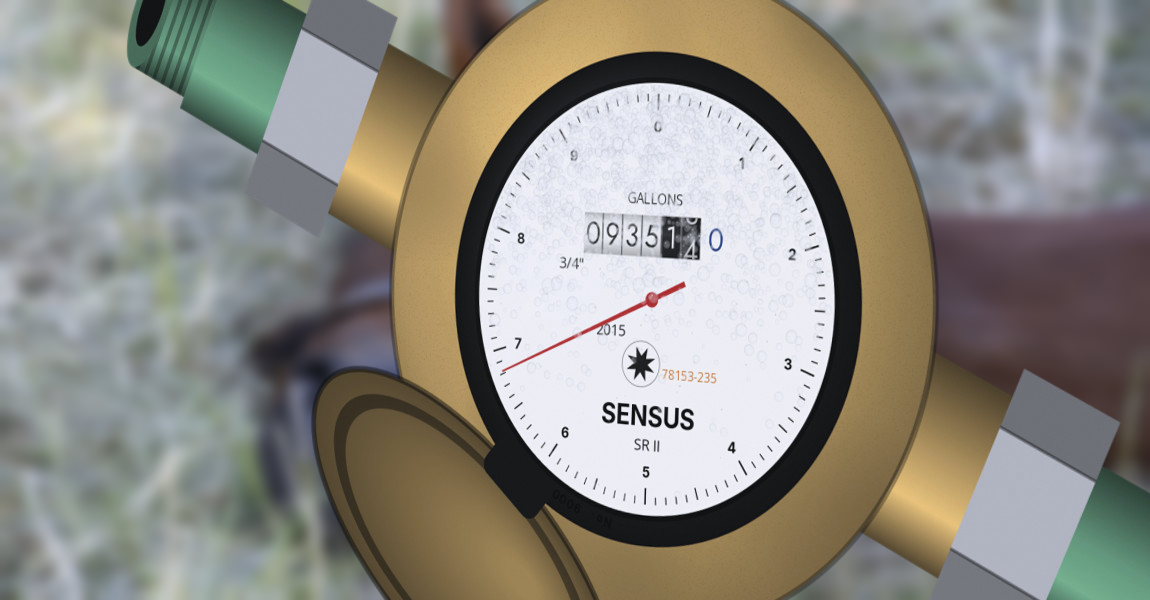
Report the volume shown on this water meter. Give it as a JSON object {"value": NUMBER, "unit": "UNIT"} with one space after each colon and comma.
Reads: {"value": 935136.8, "unit": "gal"}
